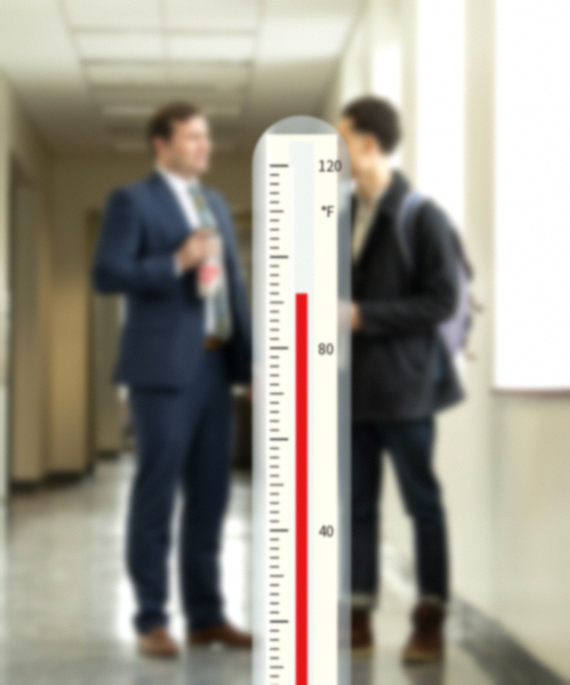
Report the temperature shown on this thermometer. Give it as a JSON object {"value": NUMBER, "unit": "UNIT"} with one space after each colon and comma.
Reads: {"value": 92, "unit": "°F"}
